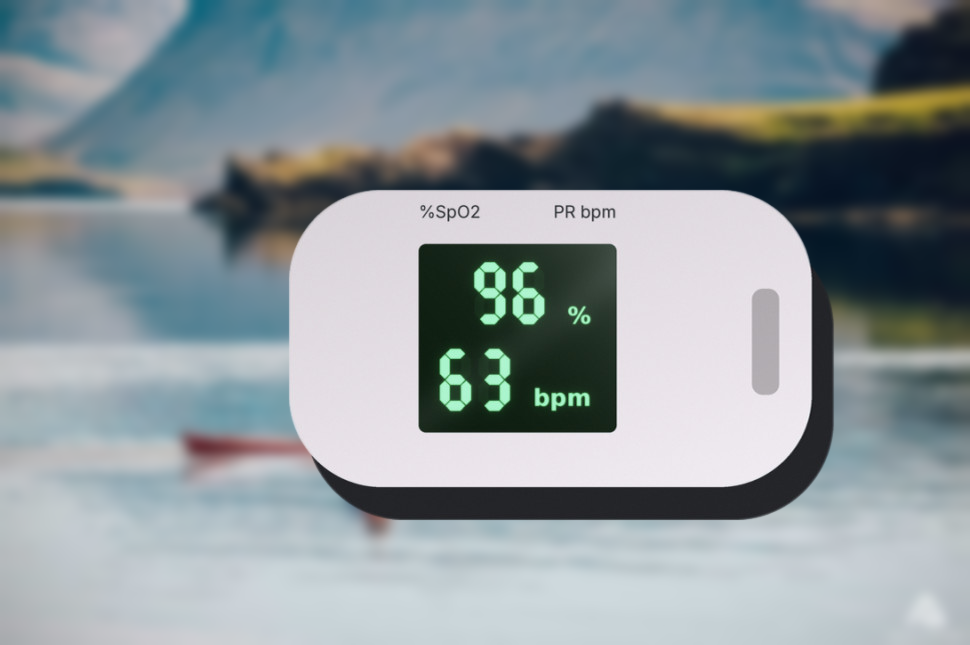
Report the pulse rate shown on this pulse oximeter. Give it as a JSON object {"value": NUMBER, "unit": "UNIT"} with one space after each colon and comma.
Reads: {"value": 63, "unit": "bpm"}
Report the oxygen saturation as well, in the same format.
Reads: {"value": 96, "unit": "%"}
